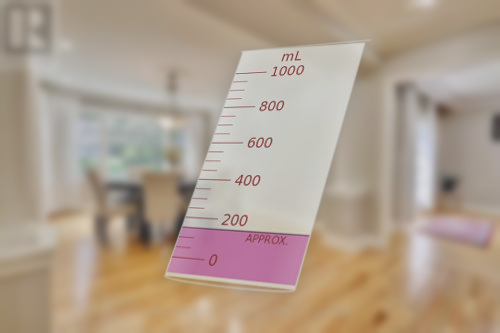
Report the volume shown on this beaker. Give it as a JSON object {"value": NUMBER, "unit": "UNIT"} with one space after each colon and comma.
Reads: {"value": 150, "unit": "mL"}
